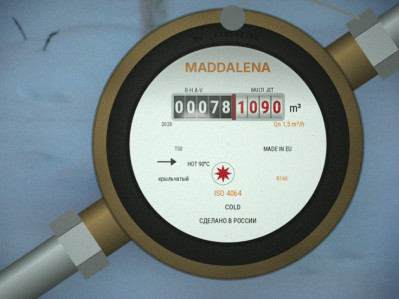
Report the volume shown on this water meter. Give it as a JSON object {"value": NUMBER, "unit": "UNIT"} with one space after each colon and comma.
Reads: {"value": 78.1090, "unit": "m³"}
